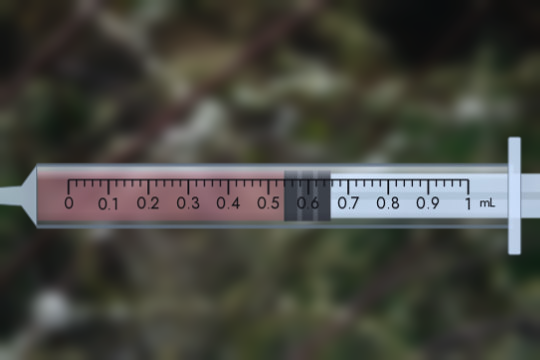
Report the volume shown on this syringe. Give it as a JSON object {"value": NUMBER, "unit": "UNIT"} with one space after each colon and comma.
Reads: {"value": 0.54, "unit": "mL"}
